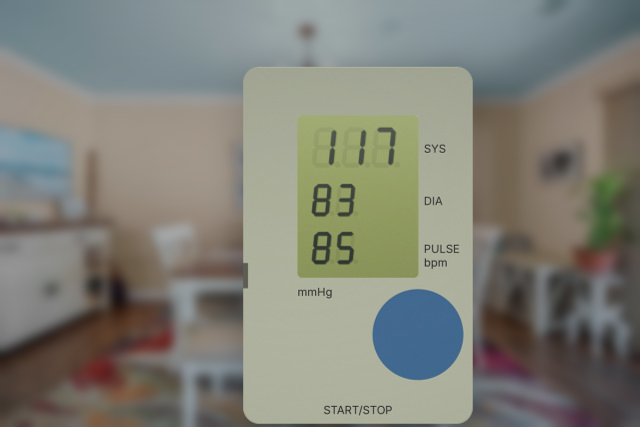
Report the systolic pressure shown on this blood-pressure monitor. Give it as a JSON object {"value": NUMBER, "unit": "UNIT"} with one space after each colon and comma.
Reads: {"value": 117, "unit": "mmHg"}
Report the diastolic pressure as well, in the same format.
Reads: {"value": 83, "unit": "mmHg"}
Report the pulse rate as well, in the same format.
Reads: {"value": 85, "unit": "bpm"}
